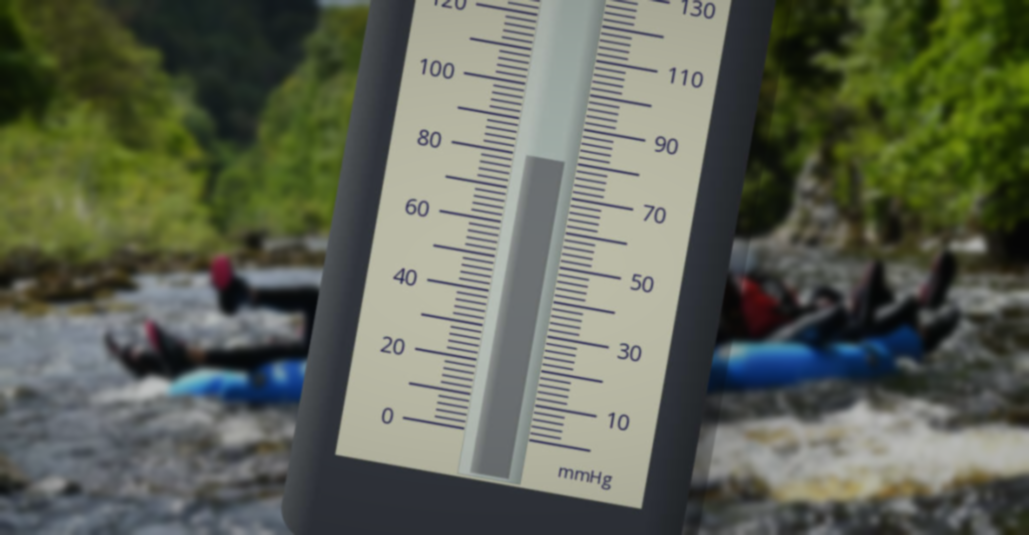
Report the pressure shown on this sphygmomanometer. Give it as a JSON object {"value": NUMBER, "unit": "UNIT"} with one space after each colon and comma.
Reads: {"value": 80, "unit": "mmHg"}
